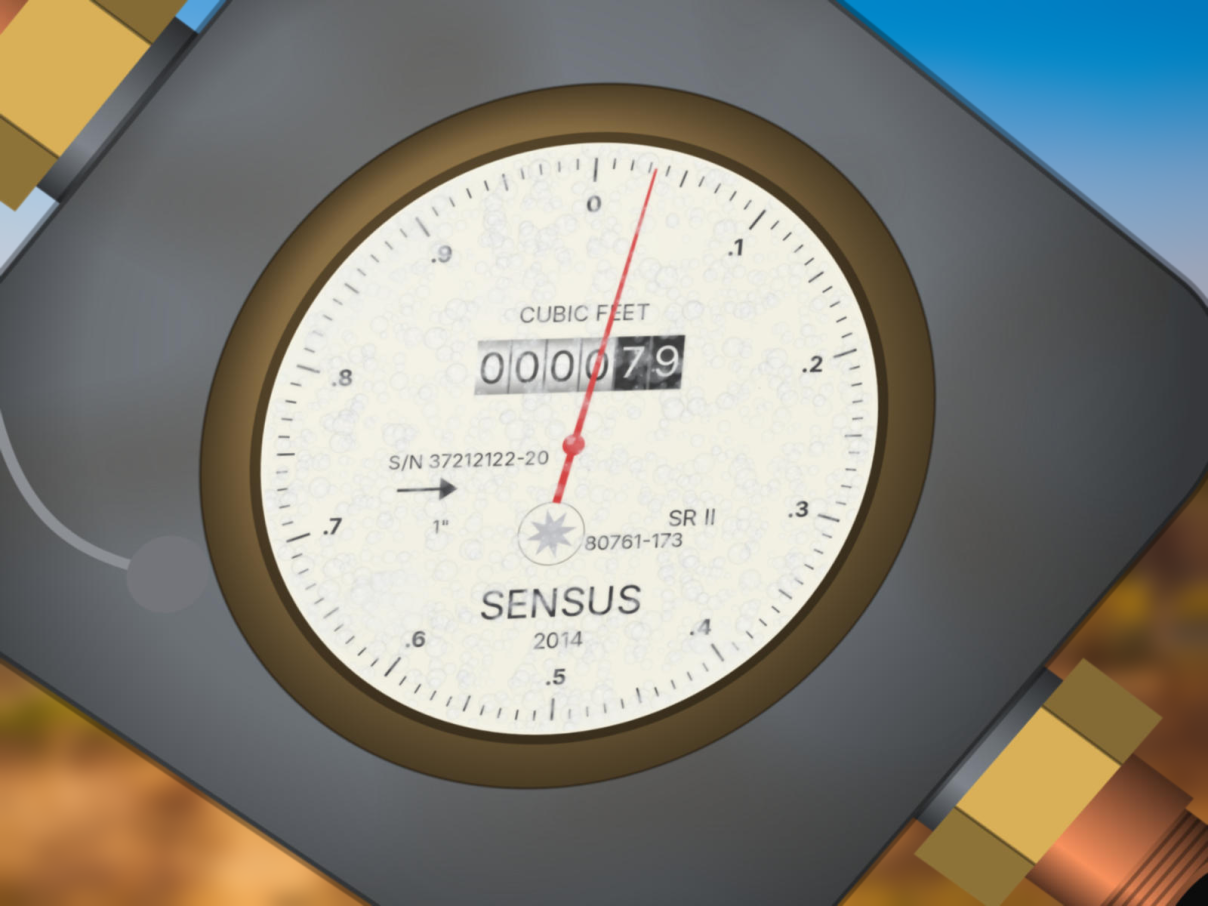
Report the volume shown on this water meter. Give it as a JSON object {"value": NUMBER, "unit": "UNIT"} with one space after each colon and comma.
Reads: {"value": 79.03, "unit": "ft³"}
